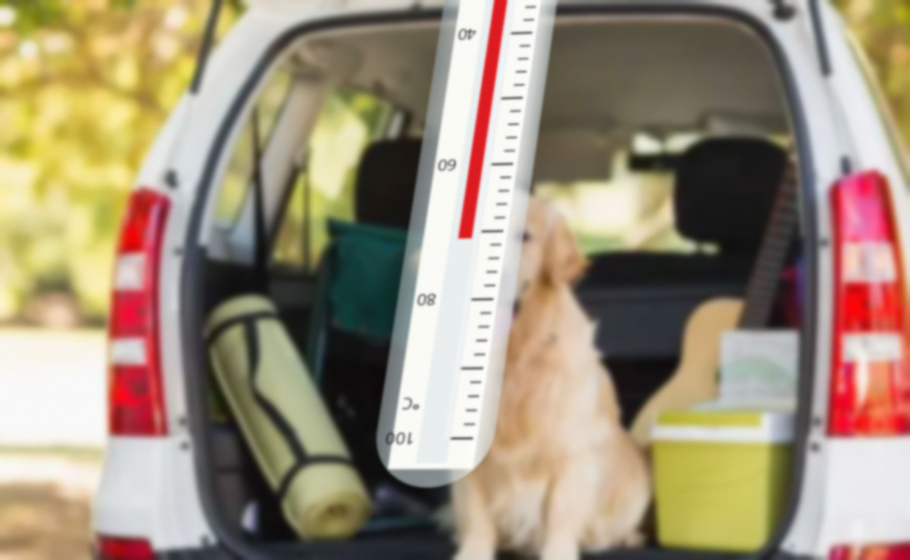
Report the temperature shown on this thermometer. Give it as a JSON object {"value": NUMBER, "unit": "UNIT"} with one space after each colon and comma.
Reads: {"value": 71, "unit": "°C"}
